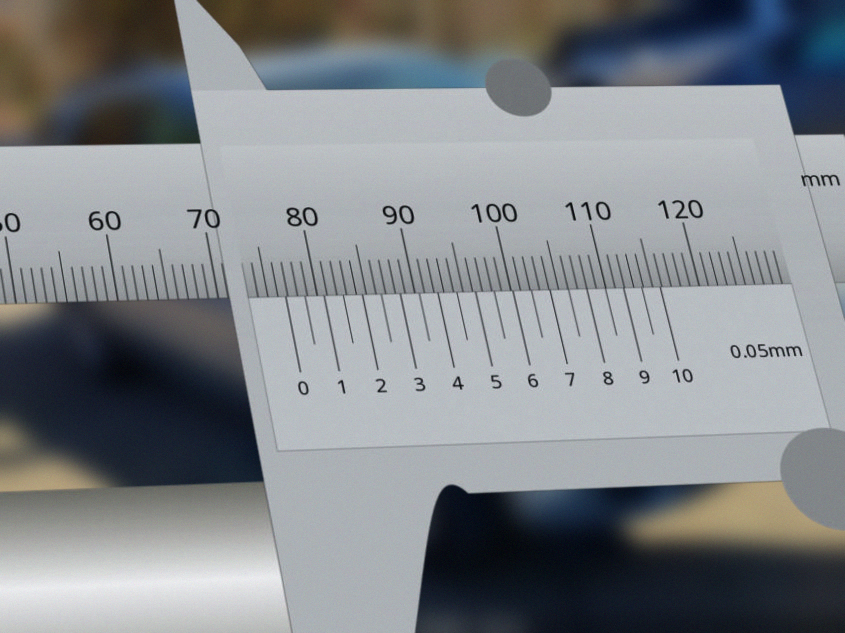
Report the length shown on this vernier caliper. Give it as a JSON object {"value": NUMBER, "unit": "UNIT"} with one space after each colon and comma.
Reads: {"value": 76.8, "unit": "mm"}
